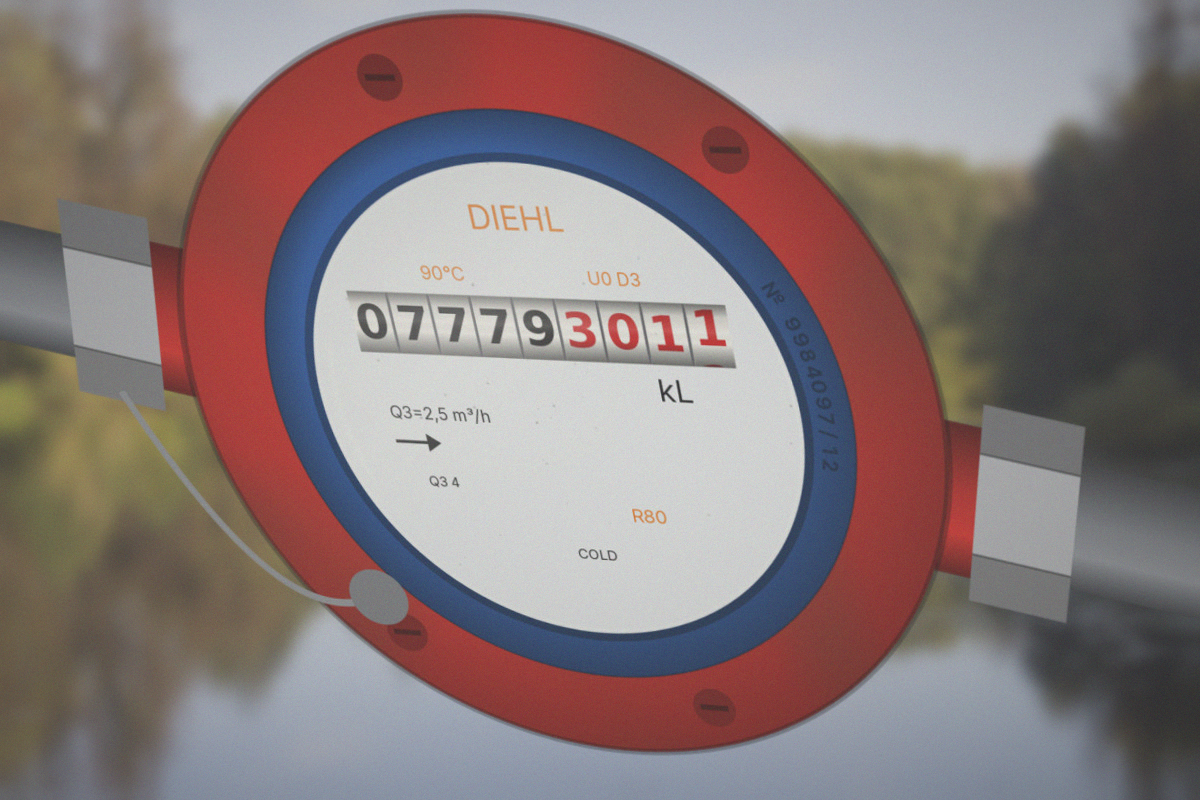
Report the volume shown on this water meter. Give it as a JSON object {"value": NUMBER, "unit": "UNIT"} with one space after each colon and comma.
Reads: {"value": 7779.3011, "unit": "kL"}
